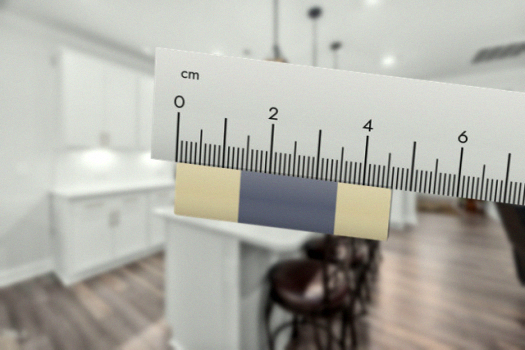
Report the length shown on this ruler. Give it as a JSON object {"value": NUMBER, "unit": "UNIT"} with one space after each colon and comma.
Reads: {"value": 4.6, "unit": "cm"}
